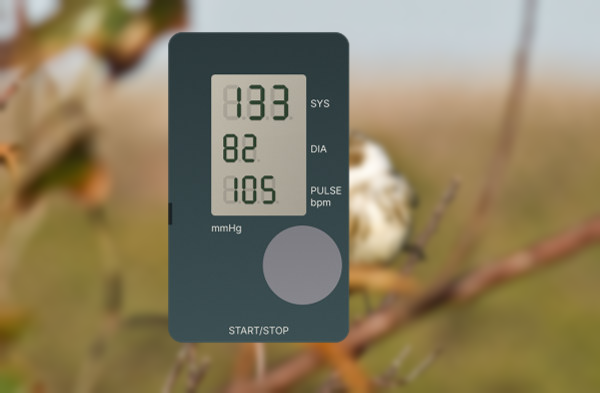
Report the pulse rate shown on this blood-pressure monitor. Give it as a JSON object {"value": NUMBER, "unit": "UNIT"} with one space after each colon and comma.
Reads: {"value": 105, "unit": "bpm"}
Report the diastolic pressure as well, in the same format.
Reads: {"value": 82, "unit": "mmHg"}
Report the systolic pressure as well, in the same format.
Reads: {"value": 133, "unit": "mmHg"}
